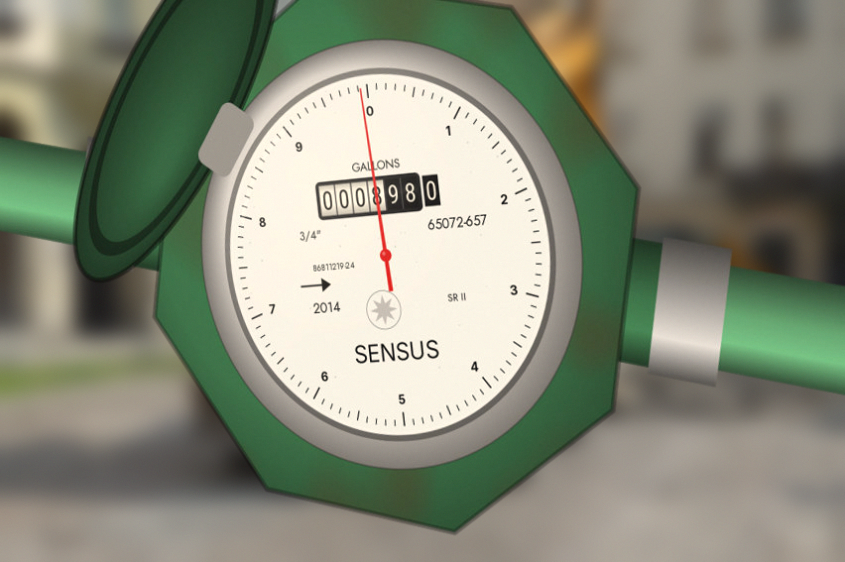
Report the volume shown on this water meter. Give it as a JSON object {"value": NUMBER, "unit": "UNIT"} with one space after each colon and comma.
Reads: {"value": 8979.9, "unit": "gal"}
